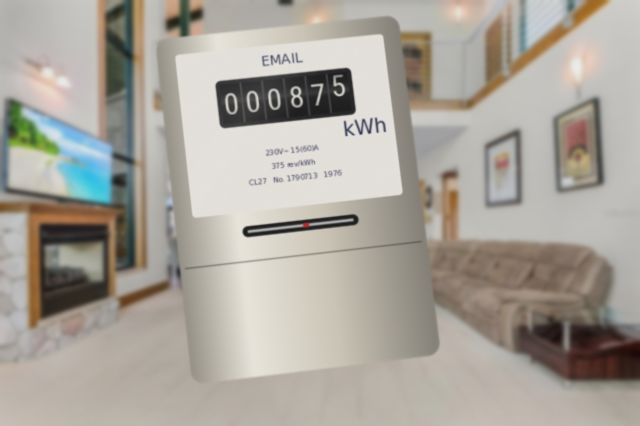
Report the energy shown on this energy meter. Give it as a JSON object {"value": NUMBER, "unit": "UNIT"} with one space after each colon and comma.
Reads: {"value": 875, "unit": "kWh"}
